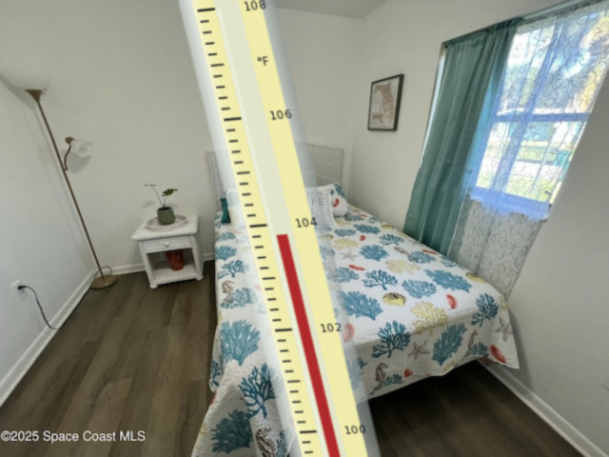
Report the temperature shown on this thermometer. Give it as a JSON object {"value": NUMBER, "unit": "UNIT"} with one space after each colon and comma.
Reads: {"value": 103.8, "unit": "°F"}
